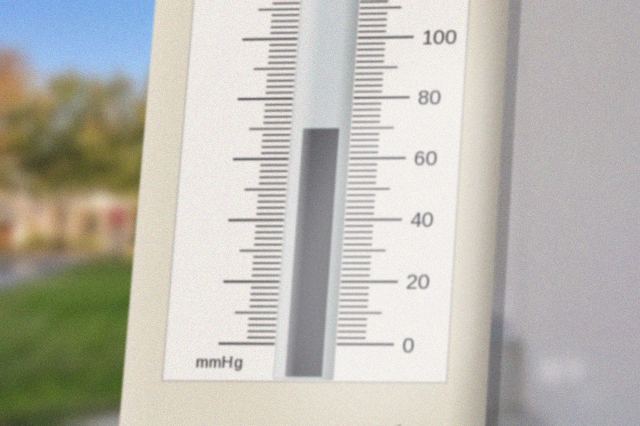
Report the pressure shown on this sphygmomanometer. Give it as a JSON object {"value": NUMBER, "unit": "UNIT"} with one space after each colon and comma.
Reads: {"value": 70, "unit": "mmHg"}
